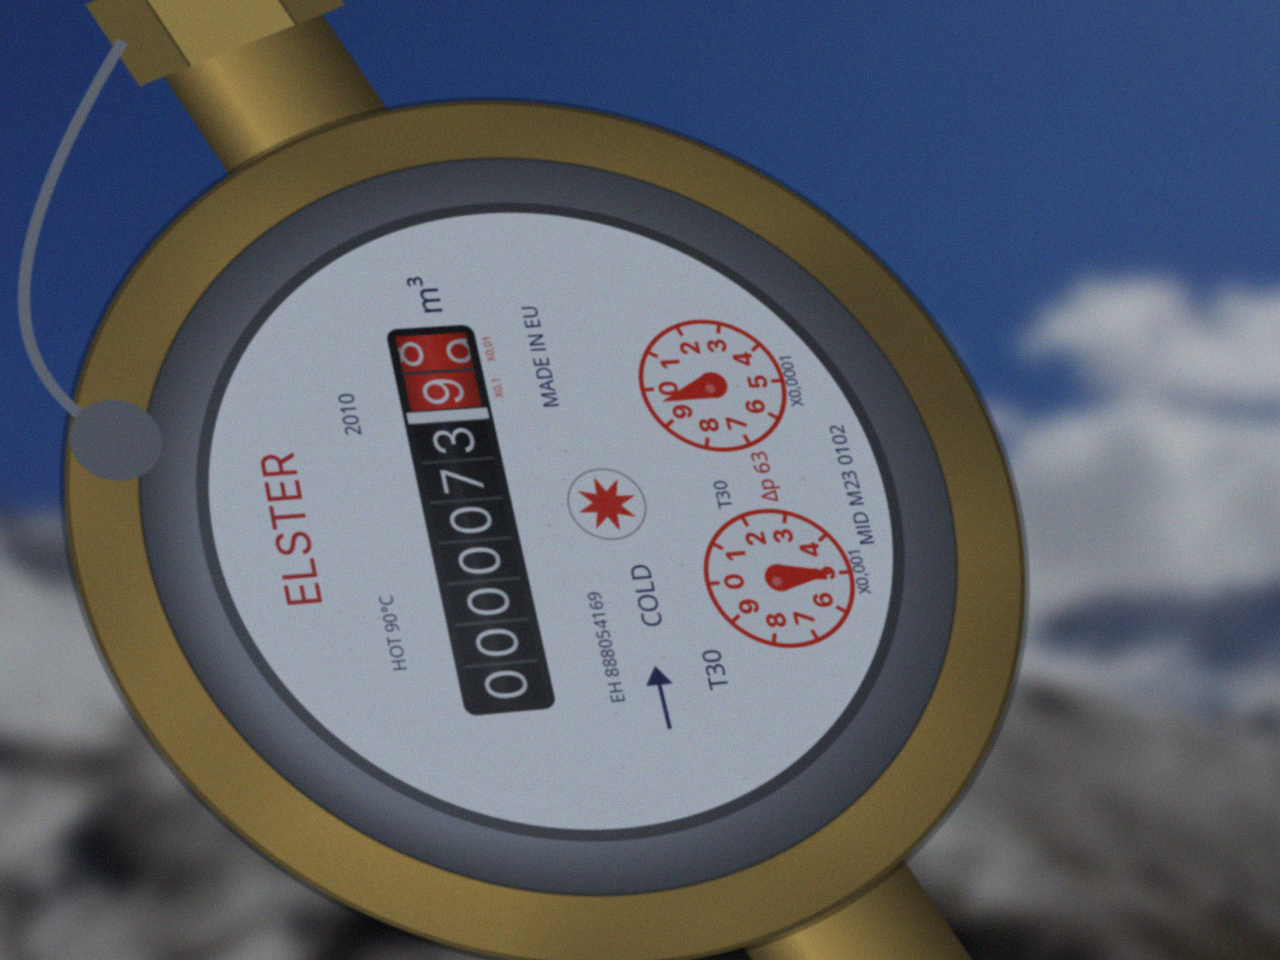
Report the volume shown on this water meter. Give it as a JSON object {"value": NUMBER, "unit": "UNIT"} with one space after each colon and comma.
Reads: {"value": 73.9849, "unit": "m³"}
